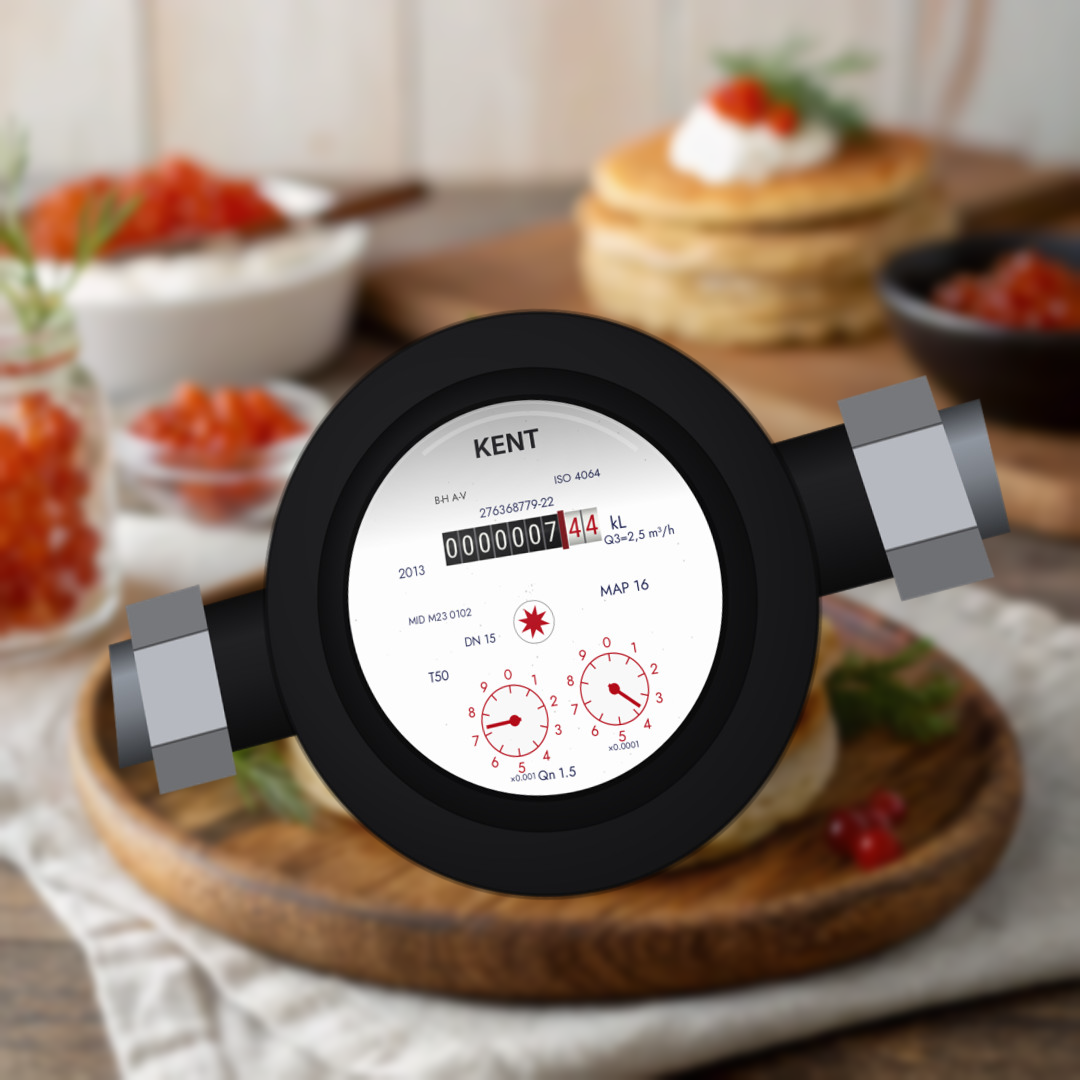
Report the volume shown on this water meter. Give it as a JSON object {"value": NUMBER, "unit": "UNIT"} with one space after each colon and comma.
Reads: {"value": 7.4473, "unit": "kL"}
